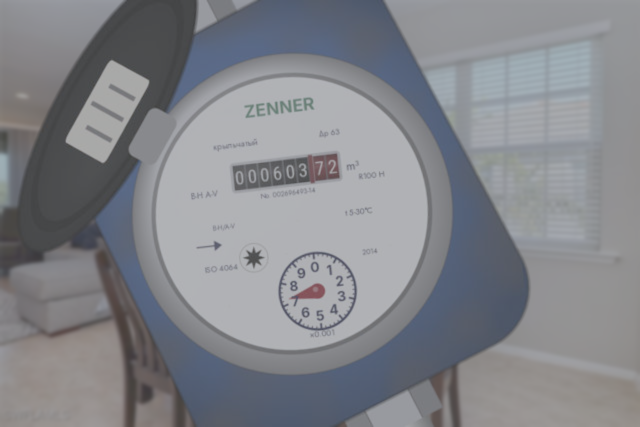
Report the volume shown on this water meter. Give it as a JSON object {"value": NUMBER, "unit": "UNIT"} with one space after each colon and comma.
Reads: {"value": 603.727, "unit": "m³"}
